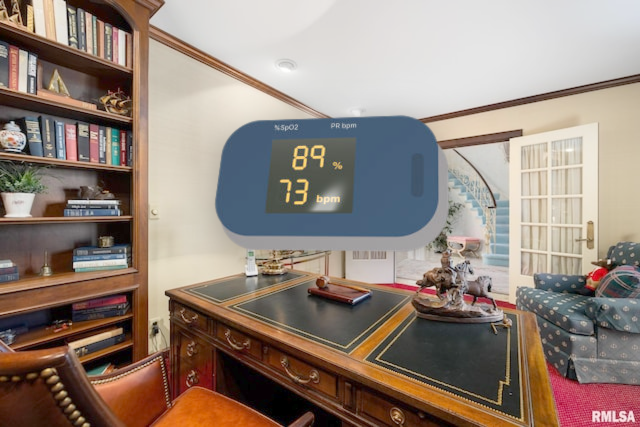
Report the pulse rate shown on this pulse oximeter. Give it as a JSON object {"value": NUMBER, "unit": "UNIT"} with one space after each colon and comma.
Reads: {"value": 73, "unit": "bpm"}
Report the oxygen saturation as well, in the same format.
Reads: {"value": 89, "unit": "%"}
